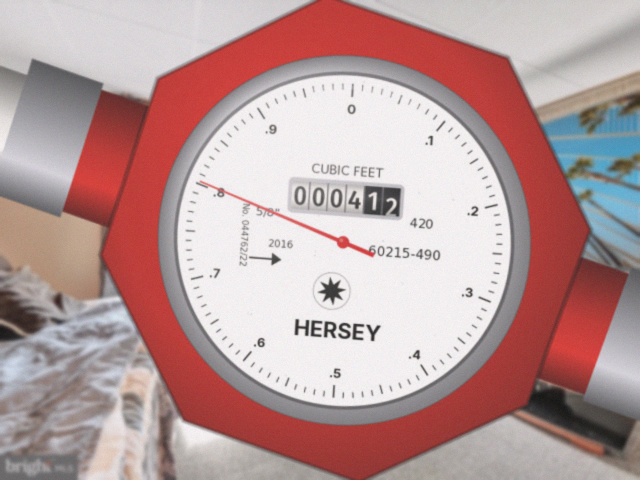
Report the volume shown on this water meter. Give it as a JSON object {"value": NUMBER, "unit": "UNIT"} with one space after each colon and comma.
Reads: {"value": 411.80, "unit": "ft³"}
